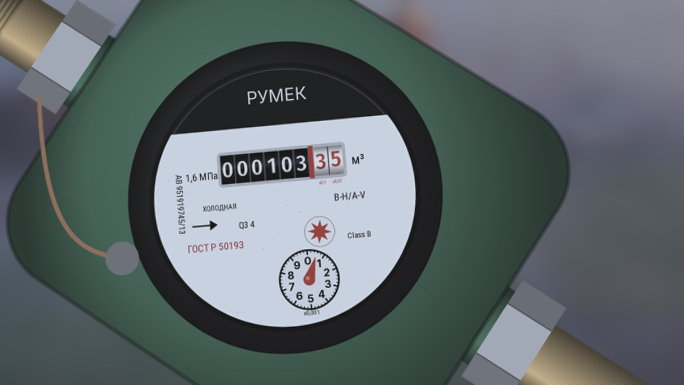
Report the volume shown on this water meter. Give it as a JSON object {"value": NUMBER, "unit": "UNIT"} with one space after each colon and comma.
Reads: {"value": 103.350, "unit": "m³"}
